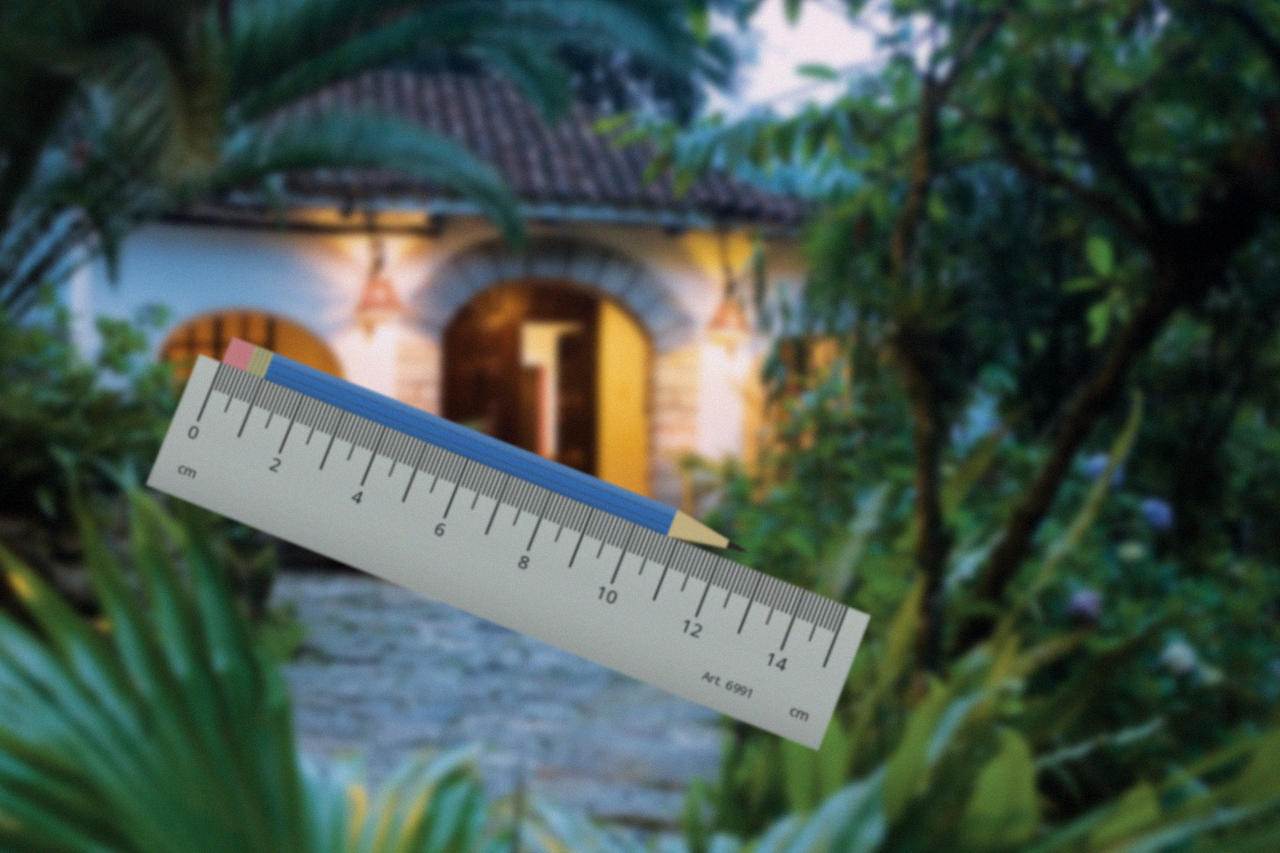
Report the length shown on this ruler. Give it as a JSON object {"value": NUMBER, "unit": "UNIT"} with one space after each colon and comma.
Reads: {"value": 12.5, "unit": "cm"}
